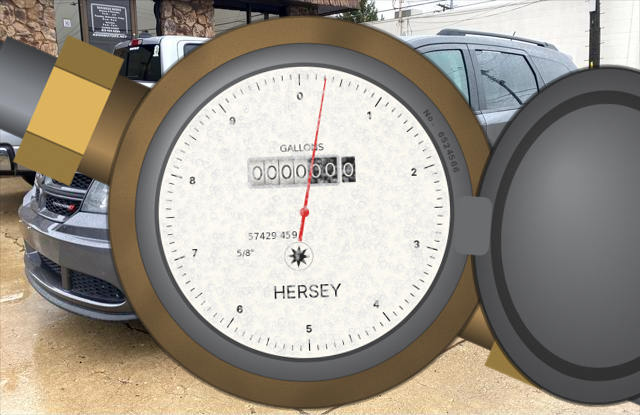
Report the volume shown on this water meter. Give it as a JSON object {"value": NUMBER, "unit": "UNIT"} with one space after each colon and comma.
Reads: {"value": 0.3, "unit": "gal"}
